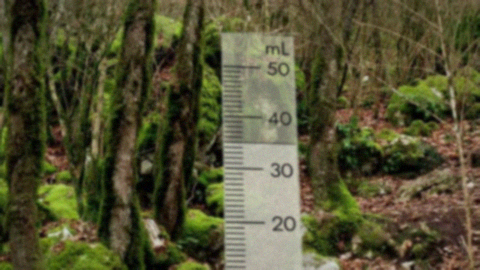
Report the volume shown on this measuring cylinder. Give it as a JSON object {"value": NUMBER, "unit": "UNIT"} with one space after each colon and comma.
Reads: {"value": 35, "unit": "mL"}
